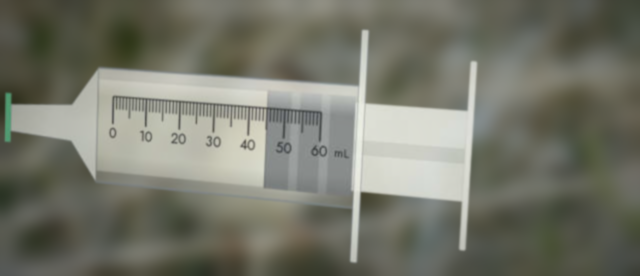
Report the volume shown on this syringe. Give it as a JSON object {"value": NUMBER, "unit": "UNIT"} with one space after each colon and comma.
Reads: {"value": 45, "unit": "mL"}
